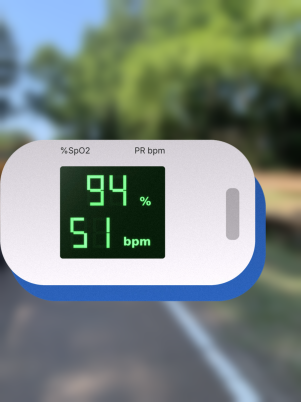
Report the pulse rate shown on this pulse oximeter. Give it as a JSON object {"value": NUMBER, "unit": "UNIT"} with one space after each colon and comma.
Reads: {"value": 51, "unit": "bpm"}
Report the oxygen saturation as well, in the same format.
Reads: {"value": 94, "unit": "%"}
